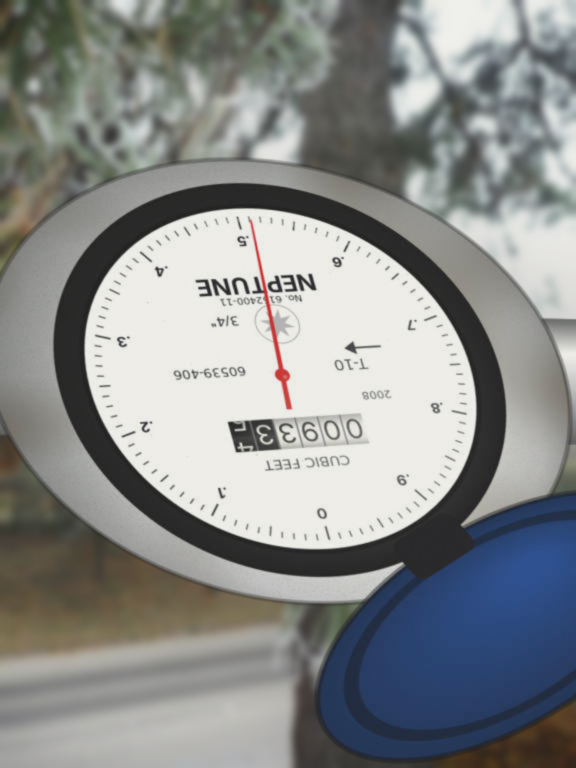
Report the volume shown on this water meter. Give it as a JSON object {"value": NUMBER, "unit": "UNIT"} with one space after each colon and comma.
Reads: {"value": 9334.51, "unit": "ft³"}
